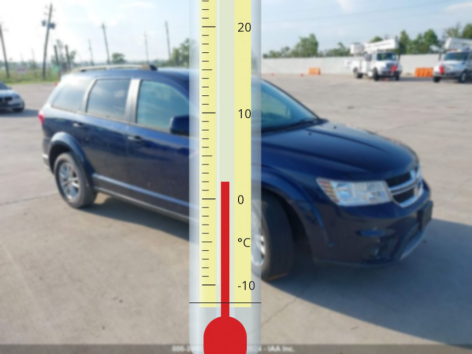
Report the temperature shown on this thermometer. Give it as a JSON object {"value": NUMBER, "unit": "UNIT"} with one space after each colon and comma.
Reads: {"value": 2, "unit": "°C"}
